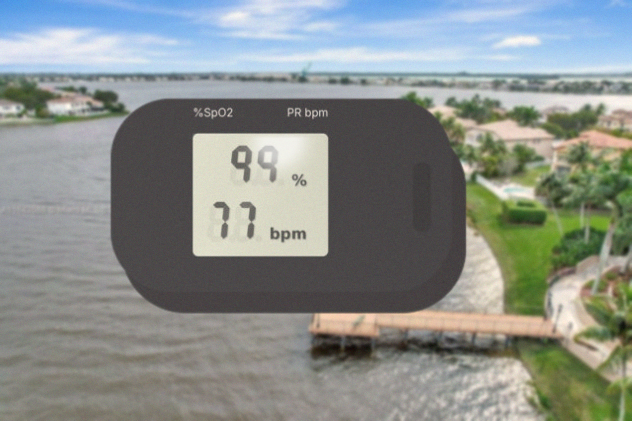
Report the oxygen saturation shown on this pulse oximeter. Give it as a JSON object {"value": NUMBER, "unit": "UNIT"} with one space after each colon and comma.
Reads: {"value": 99, "unit": "%"}
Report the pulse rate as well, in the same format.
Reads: {"value": 77, "unit": "bpm"}
